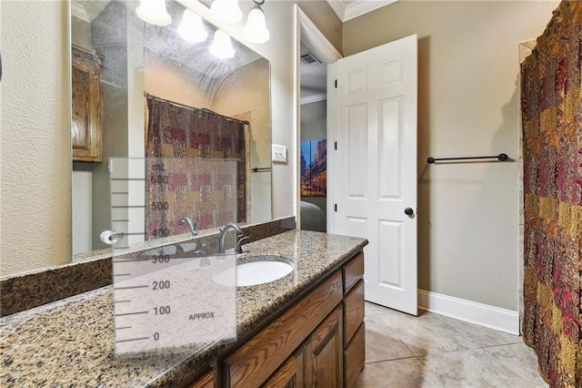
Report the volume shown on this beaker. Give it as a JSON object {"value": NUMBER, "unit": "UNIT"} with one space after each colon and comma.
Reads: {"value": 300, "unit": "mL"}
